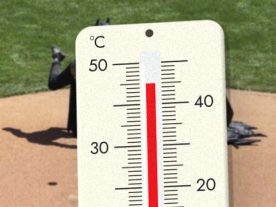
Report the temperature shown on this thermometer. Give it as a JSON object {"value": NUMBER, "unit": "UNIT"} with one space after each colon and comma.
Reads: {"value": 45, "unit": "°C"}
